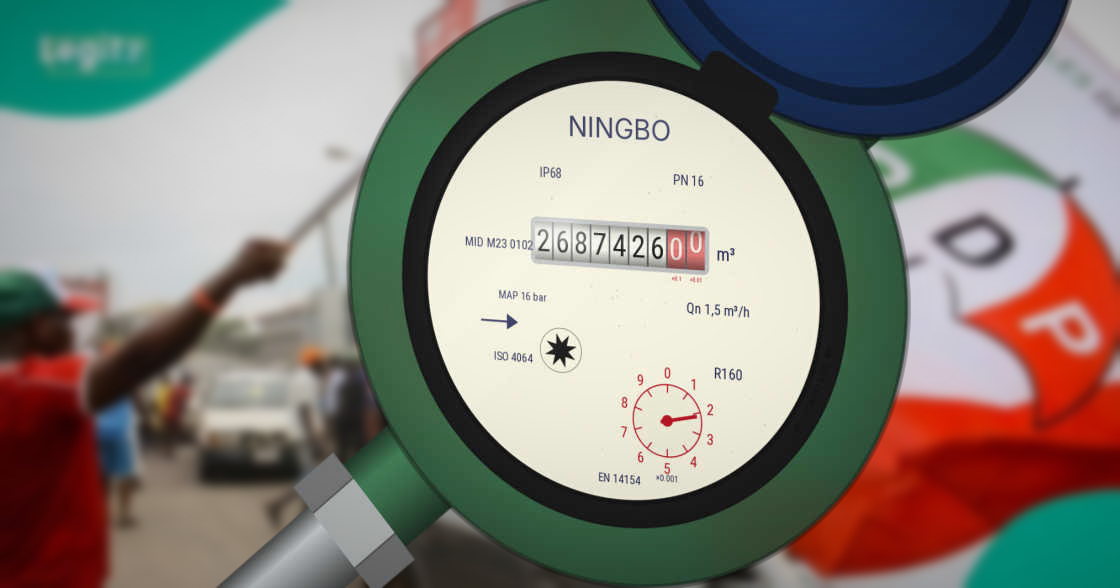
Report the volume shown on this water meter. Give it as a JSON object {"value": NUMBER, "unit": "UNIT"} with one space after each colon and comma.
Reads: {"value": 2687426.002, "unit": "m³"}
